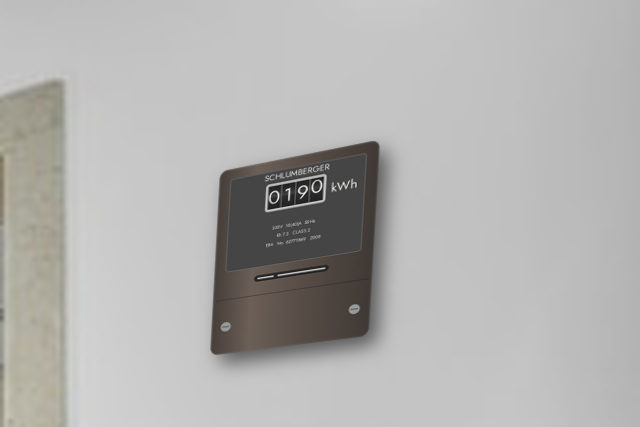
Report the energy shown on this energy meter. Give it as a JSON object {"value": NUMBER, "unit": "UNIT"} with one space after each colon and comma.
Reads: {"value": 190, "unit": "kWh"}
